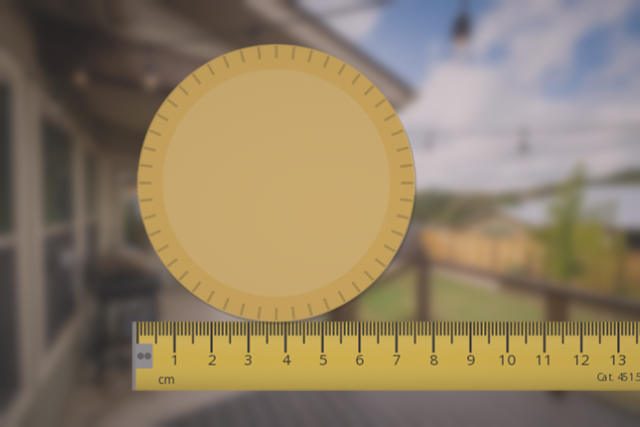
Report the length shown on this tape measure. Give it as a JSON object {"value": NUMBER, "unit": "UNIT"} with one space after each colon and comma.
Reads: {"value": 7.5, "unit": "cm"}
